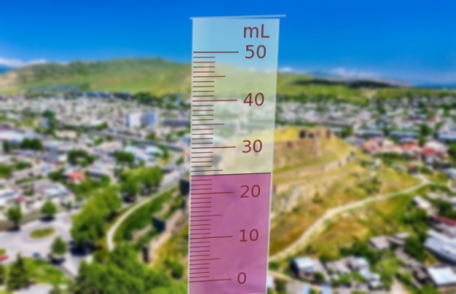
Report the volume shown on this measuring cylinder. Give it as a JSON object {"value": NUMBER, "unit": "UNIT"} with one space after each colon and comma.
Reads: {"value": 24, "unit": "mL"}
